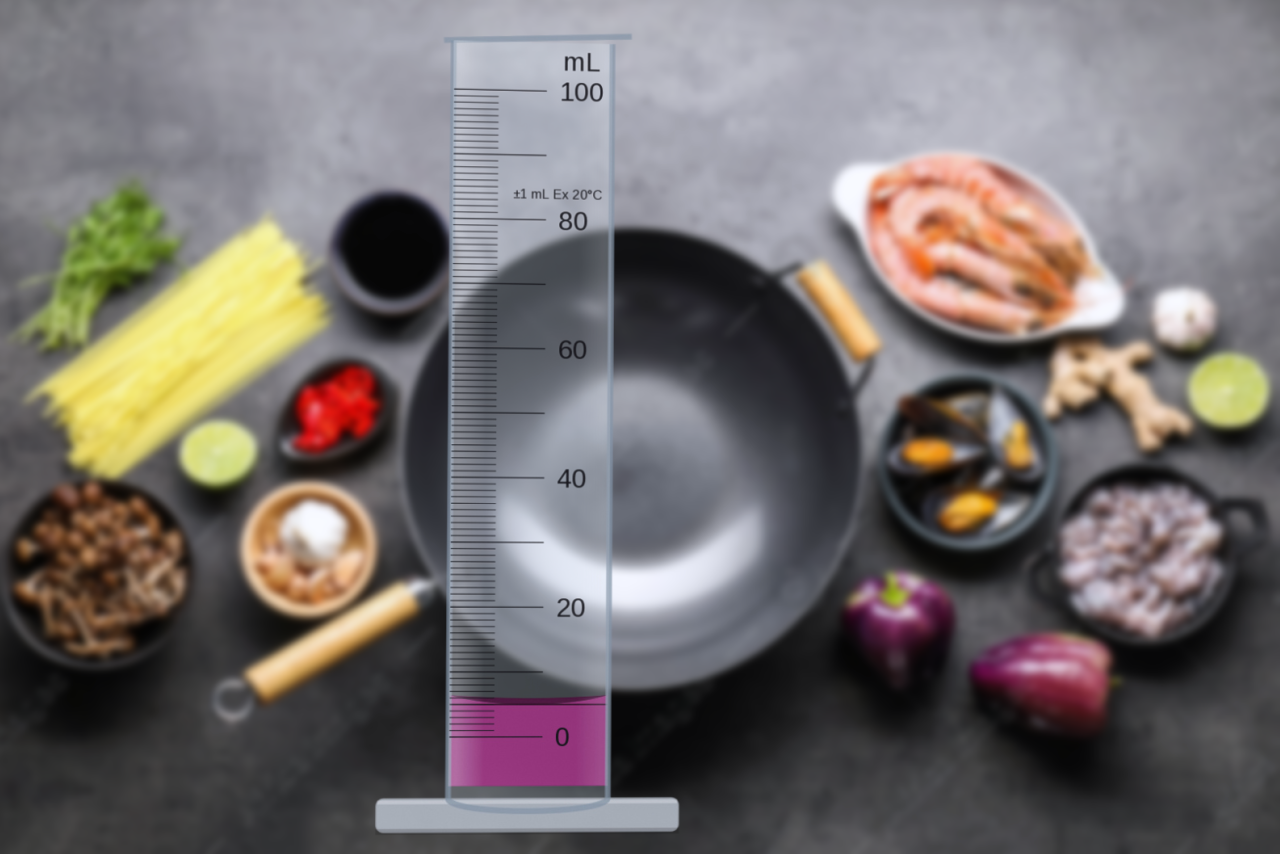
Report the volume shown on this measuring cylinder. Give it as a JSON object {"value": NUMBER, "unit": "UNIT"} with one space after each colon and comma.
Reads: {"value": 5, "unit": "mL"}
